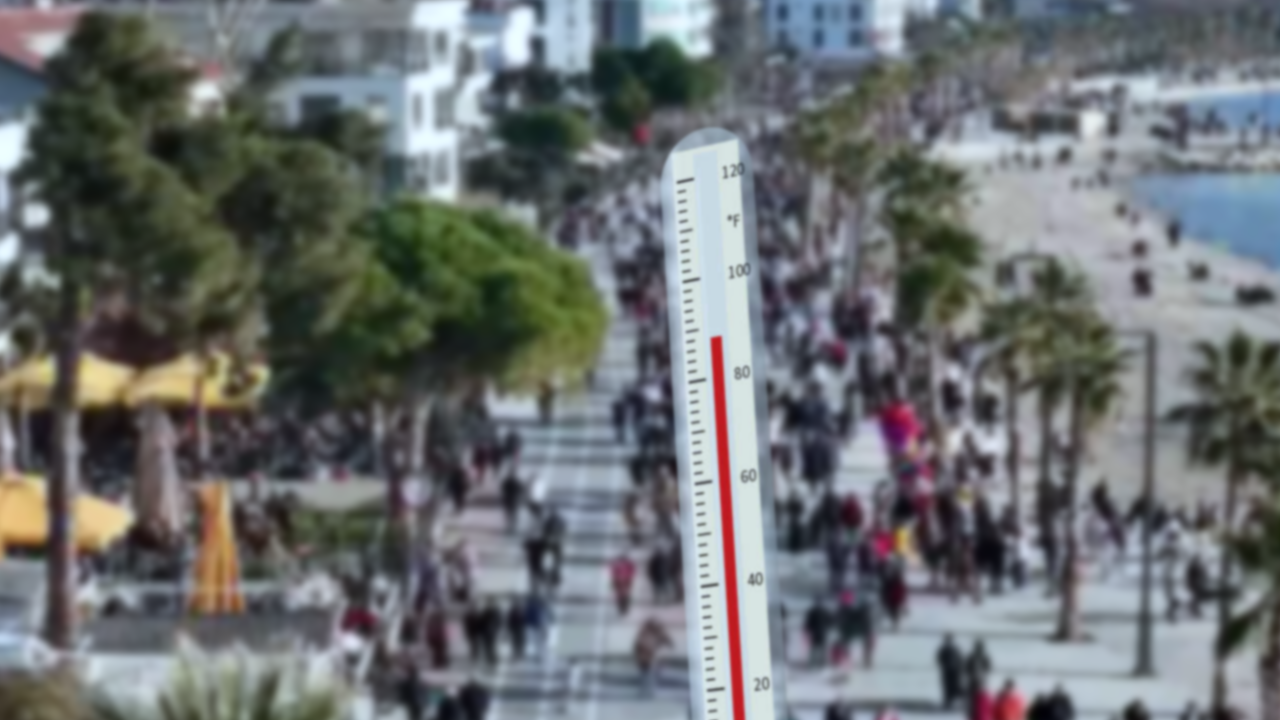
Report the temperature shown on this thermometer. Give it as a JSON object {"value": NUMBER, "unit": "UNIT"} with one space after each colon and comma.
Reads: {"value": 88, "unit": "°F"}
